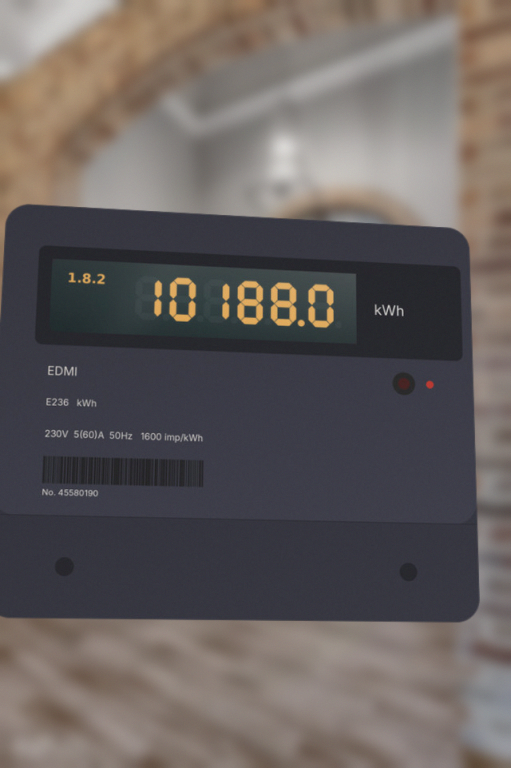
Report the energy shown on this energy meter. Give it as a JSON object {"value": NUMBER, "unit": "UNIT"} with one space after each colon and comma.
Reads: {"value": 10188.0, "unit": "kWh"}
